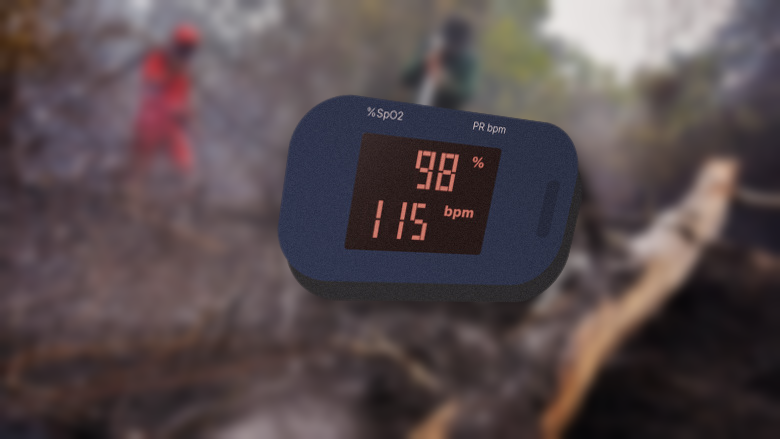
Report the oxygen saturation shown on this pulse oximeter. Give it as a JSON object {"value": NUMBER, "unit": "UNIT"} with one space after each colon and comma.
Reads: {"value": 98, "unit": "%"}
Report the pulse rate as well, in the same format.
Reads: {"value": 115, "unit": "bpm"}
